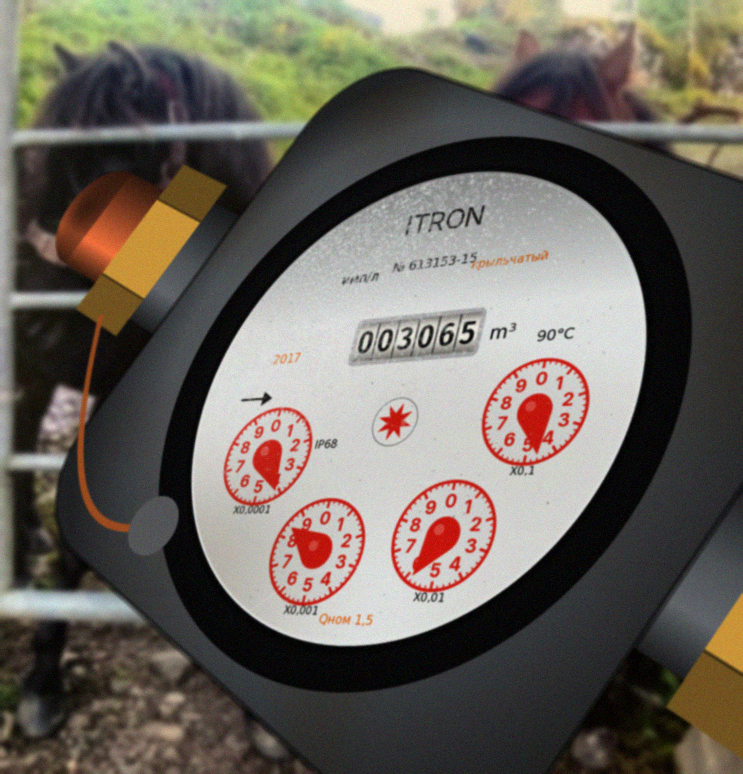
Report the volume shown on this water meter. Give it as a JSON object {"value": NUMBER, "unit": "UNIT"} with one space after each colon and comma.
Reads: {"value": 3065.4584, "unit": "m³"}
